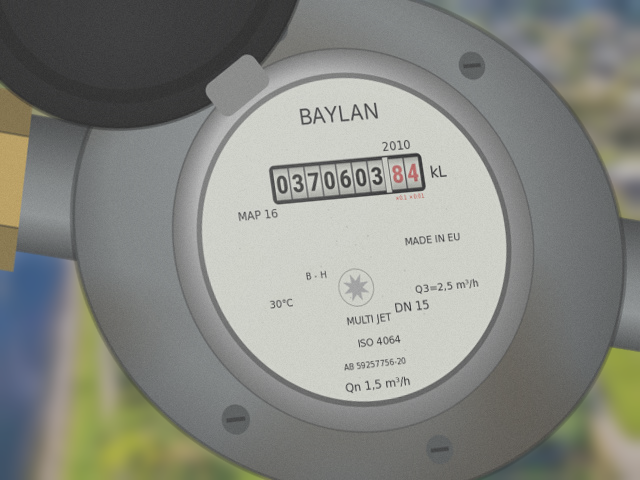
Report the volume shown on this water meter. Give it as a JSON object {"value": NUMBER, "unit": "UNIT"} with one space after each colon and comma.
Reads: {"value": 370603.84, "unit": "kL"}
